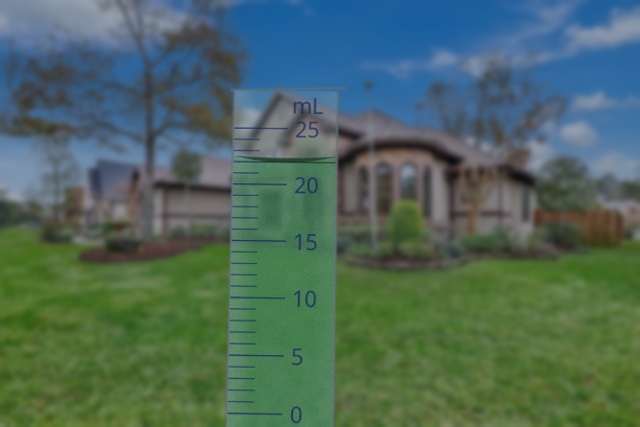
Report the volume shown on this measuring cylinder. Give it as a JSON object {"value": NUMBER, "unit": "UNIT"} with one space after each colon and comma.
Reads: {"value": 22, "unit": "mL"}
